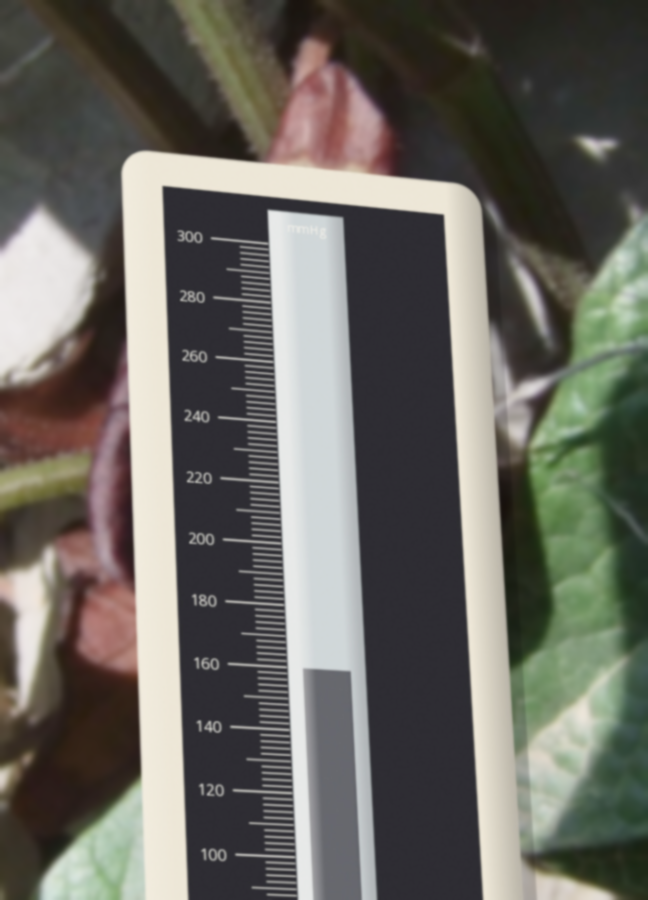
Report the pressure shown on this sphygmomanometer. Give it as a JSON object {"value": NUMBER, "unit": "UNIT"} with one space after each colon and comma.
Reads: {"value": 160, "unit": "mmHg"}
